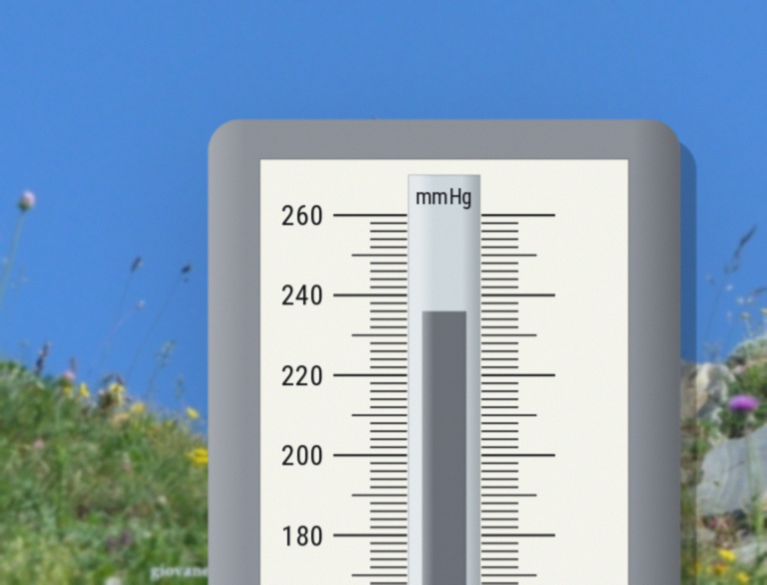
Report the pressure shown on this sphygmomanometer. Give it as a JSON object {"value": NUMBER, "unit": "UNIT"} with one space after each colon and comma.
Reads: {"value": 236, "unit": "mmHg"}
